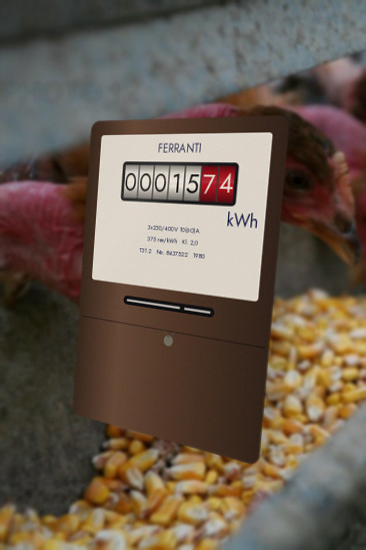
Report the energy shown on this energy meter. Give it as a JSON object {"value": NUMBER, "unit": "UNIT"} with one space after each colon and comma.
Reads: {"value": 15.74, "unit": "kWh"}
